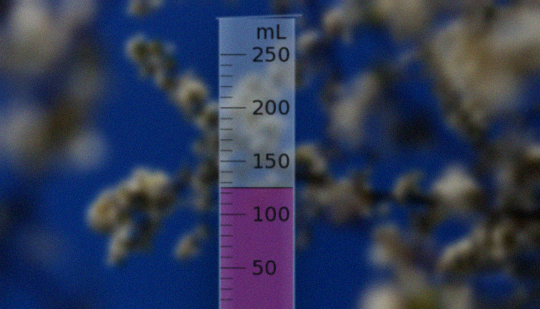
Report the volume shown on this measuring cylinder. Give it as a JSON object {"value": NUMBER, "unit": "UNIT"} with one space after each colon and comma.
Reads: {"value": 125, "unit": "mL"}
